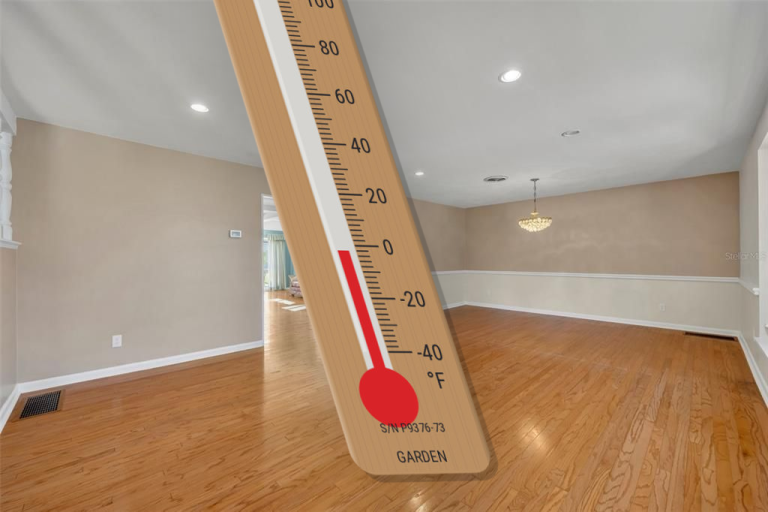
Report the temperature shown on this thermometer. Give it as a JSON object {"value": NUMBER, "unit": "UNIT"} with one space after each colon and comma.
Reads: {"value": -2, "unit": "°F"}
